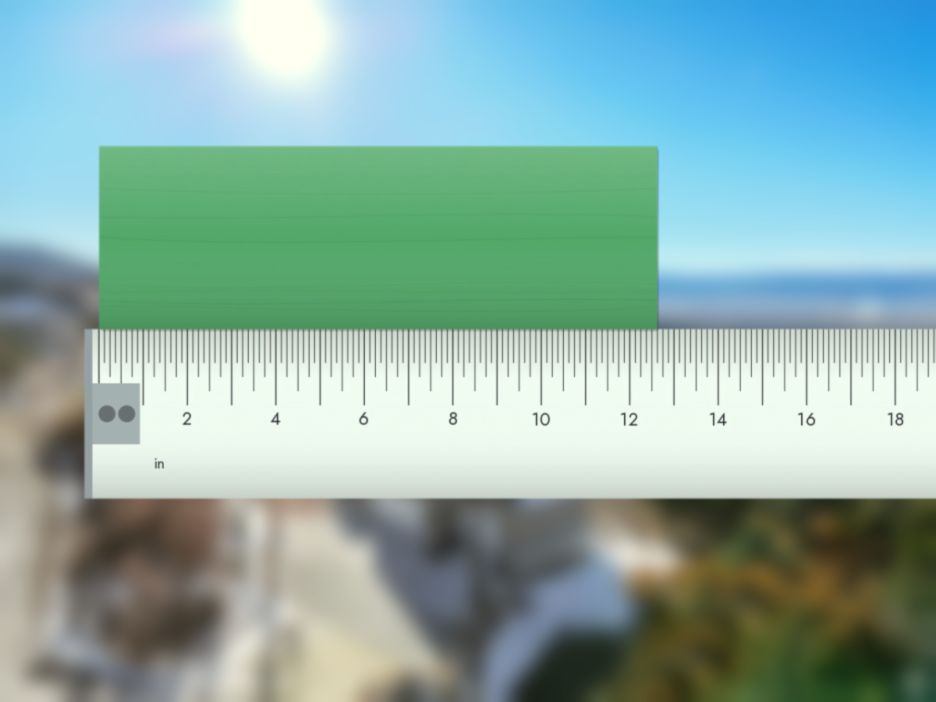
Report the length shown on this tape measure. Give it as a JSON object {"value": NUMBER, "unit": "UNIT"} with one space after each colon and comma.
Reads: {"value": 12.625, "unit": "in"}
